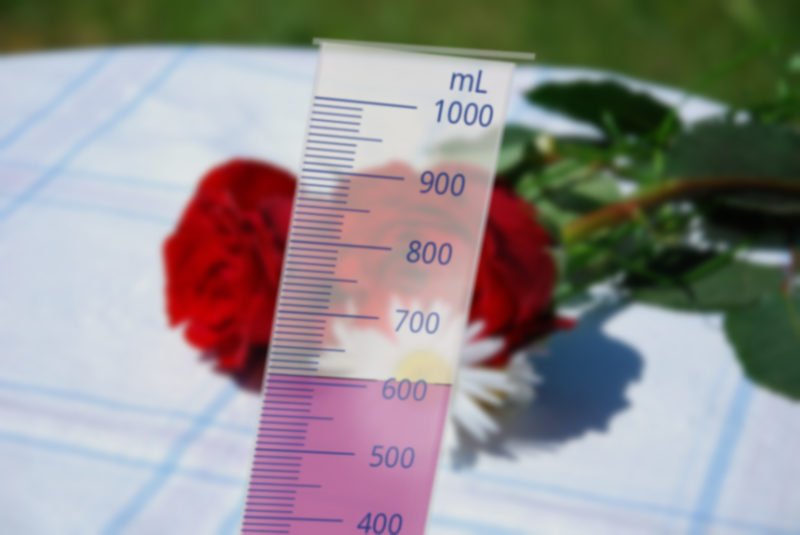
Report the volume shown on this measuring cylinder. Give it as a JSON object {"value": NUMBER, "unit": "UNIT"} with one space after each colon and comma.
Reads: {"value": 610, "unit": "mL"}
